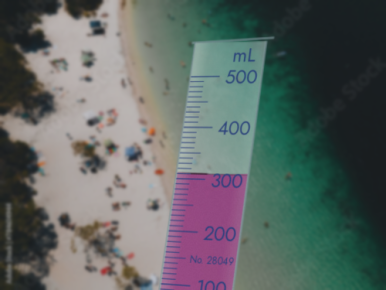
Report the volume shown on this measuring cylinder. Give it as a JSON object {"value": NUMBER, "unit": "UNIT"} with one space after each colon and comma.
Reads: {"value": 310, "unit": "mL"}
